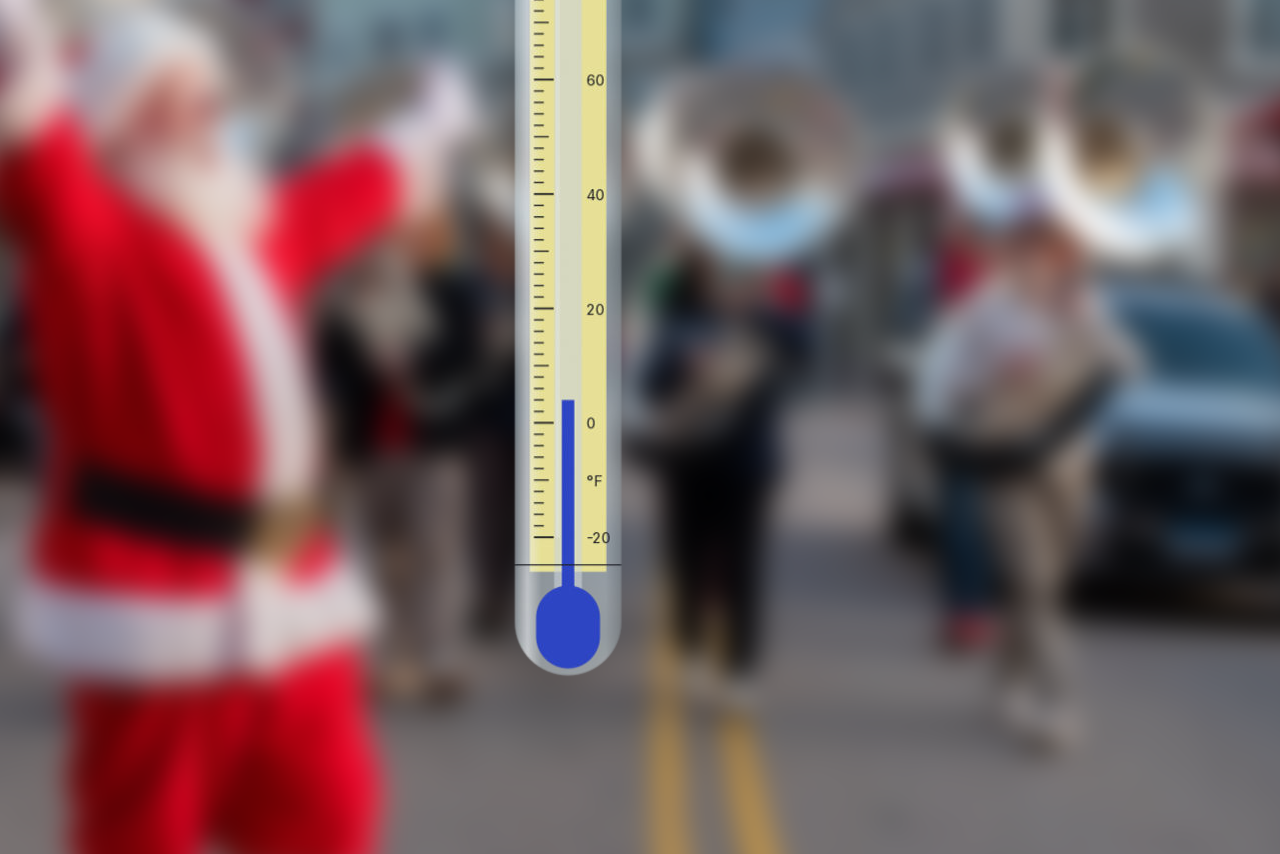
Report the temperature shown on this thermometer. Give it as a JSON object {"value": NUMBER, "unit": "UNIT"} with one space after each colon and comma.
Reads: {"value": 4, "unit": "°F"}
